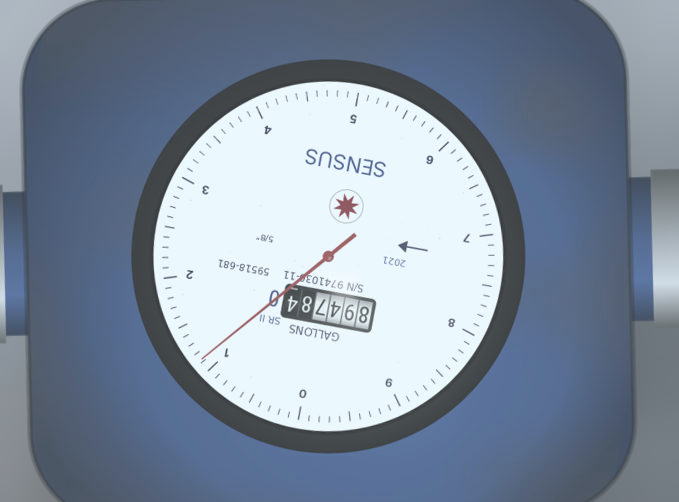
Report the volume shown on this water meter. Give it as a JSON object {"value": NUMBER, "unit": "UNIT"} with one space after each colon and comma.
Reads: {"value": 8947841.1, "unit": "gal"}
